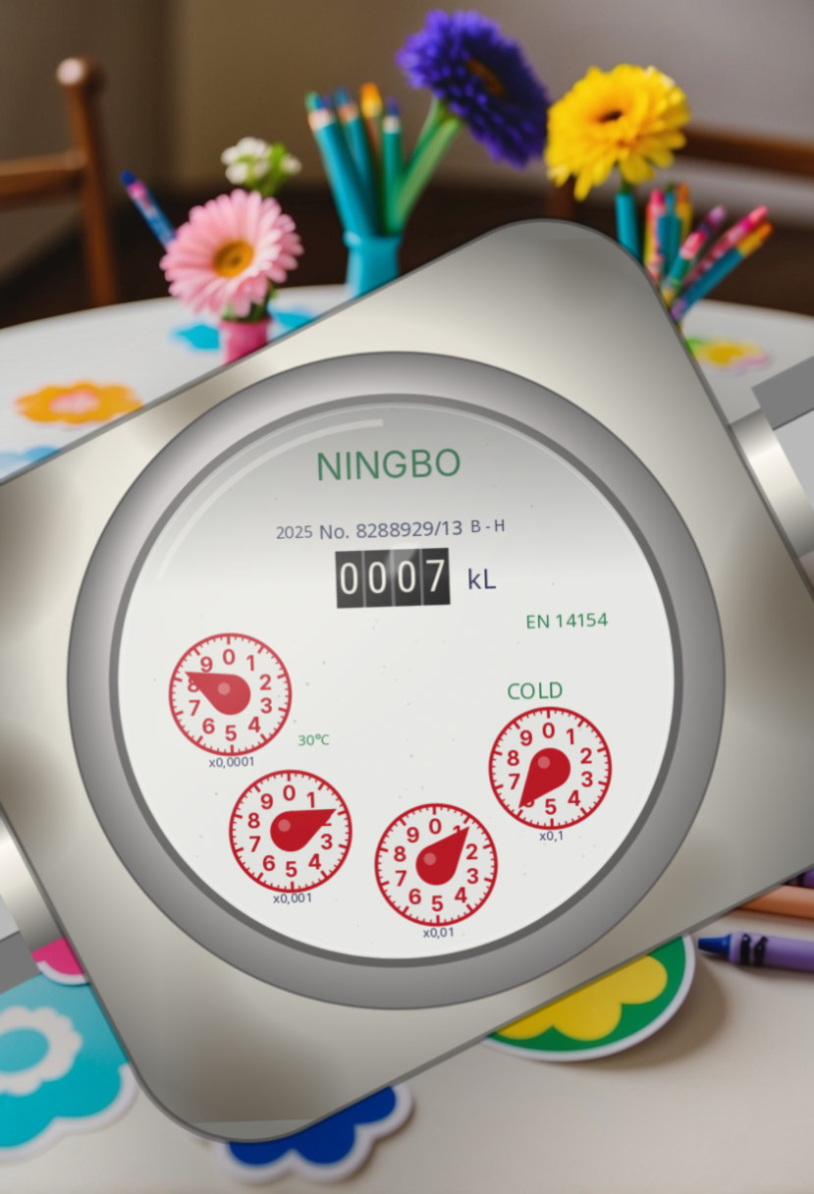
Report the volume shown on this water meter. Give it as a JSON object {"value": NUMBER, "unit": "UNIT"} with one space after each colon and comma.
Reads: {"value": 7.6118, "unit": "kL"}
